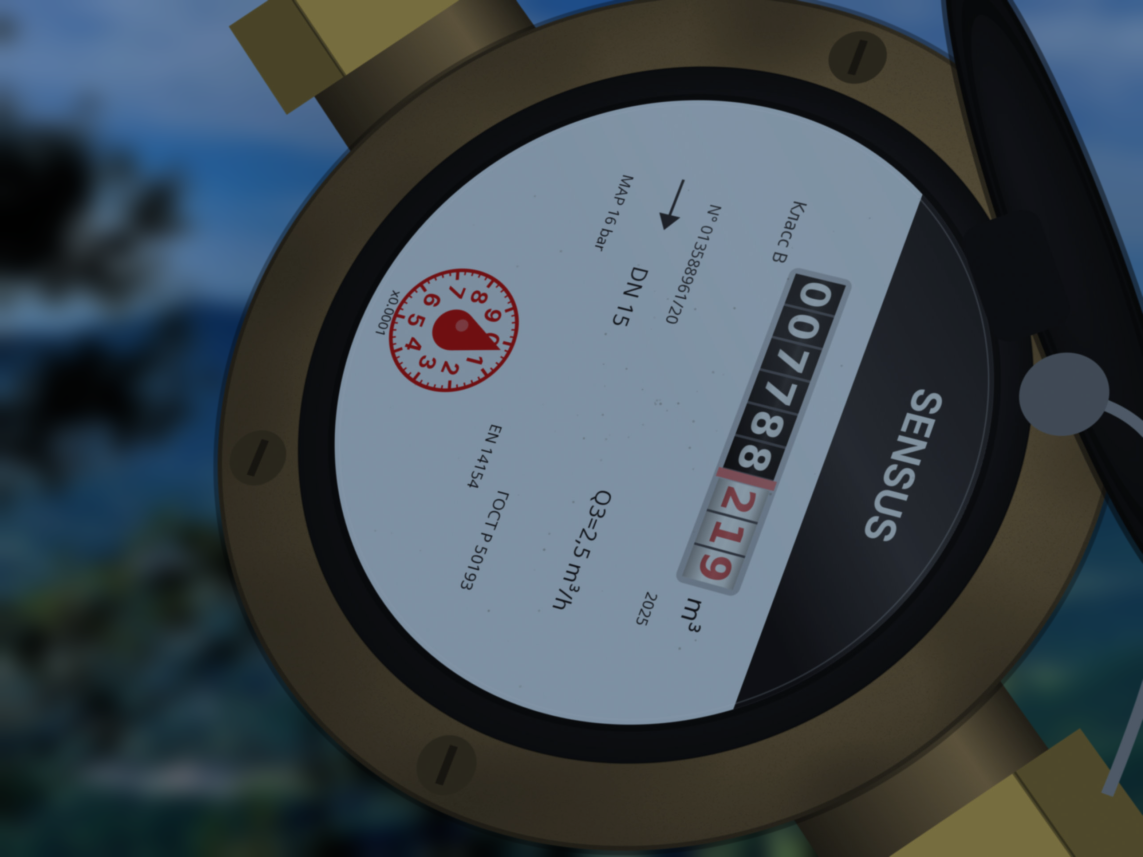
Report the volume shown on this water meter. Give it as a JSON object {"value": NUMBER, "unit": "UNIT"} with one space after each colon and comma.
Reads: {"value": 7788.2190, "unit": "m³"}
